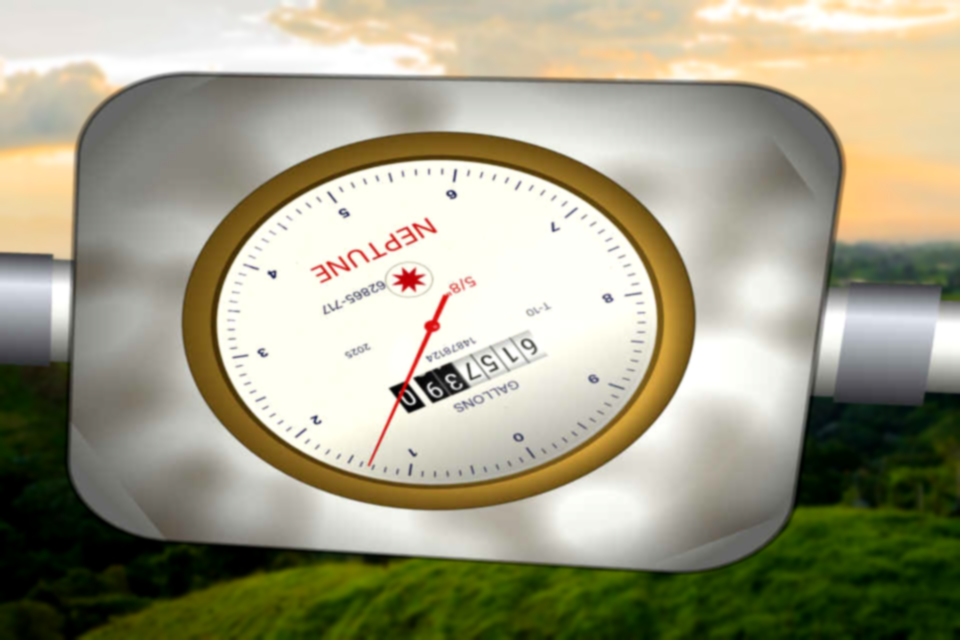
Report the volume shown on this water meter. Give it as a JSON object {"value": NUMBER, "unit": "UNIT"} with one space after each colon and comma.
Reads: {"value": 6157391.3, "unit": "gal"}
